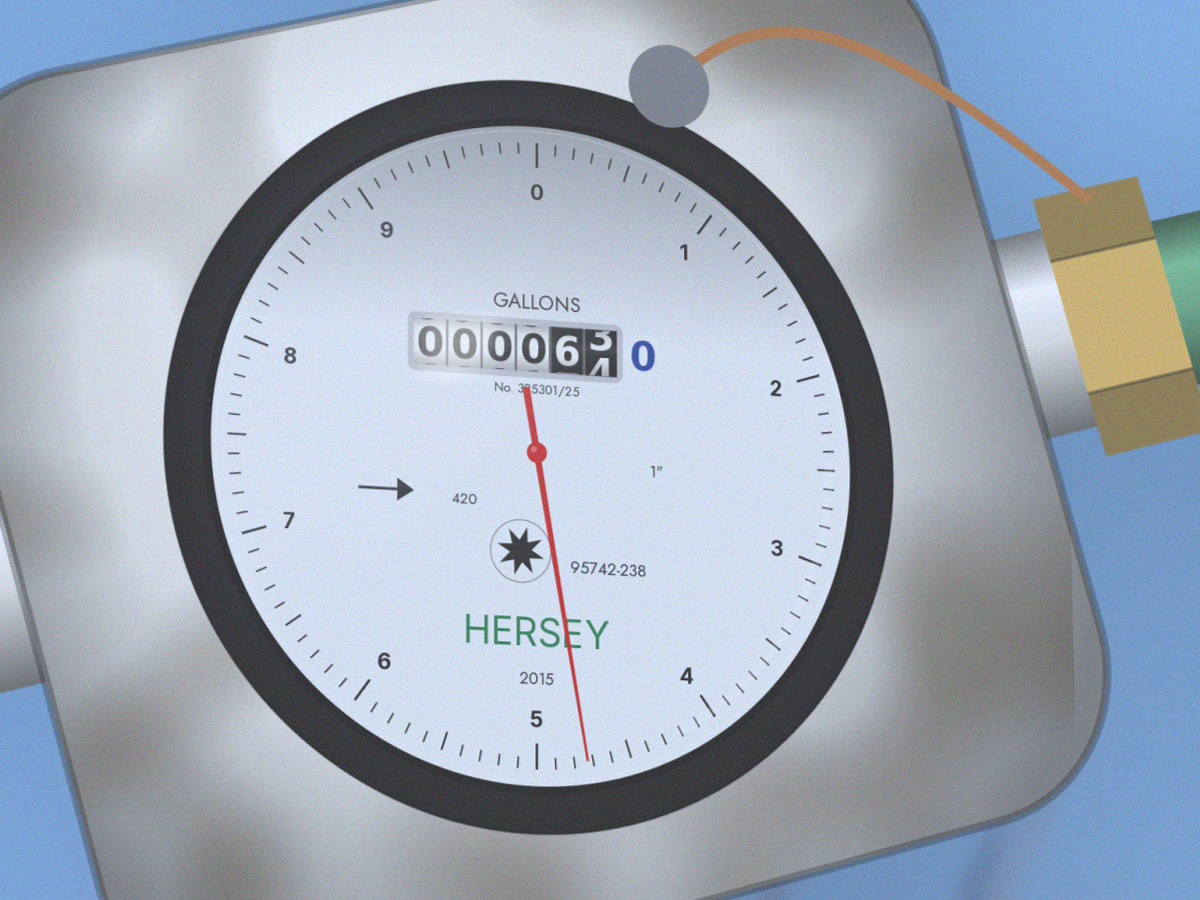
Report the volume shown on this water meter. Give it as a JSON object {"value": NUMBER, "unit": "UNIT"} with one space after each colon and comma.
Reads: {"value": 634.7, "unit": "gal"}
